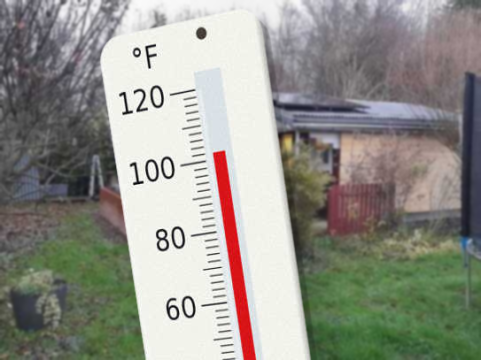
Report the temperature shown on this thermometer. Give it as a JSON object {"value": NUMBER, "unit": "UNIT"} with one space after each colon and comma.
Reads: {"value": 102, "unit": "°F"}
